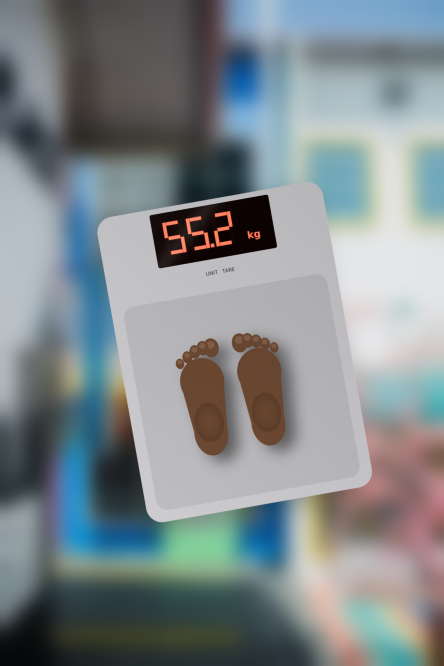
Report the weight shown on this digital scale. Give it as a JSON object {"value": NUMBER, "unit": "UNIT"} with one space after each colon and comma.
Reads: {"value": 55.2, "unit": "kg"}
